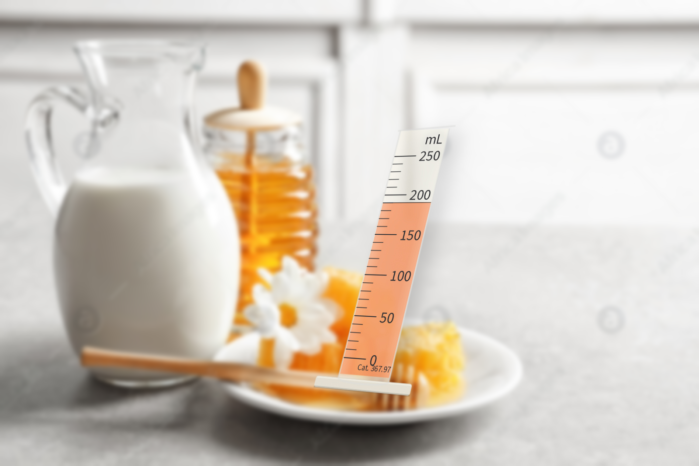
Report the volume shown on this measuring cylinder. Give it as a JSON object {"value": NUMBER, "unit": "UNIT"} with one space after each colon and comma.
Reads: {"value": 190, "unit": "mL"}
